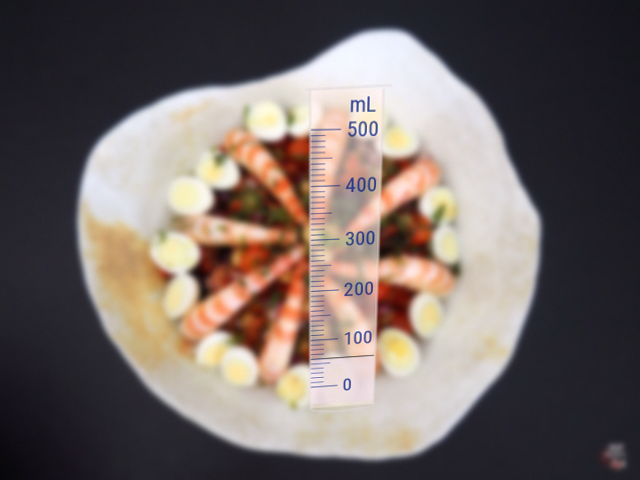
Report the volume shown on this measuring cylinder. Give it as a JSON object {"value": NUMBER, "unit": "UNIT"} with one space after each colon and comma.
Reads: {"value": 60, "unit": "mL"}
